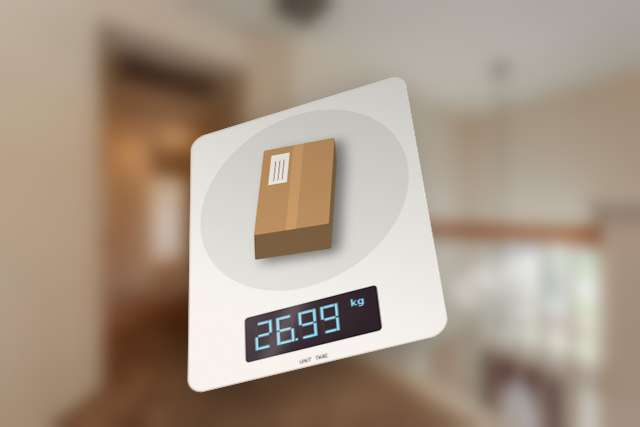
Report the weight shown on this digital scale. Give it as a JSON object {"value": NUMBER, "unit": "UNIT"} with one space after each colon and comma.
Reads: {"value": 26.99, "unit": "kg"}
